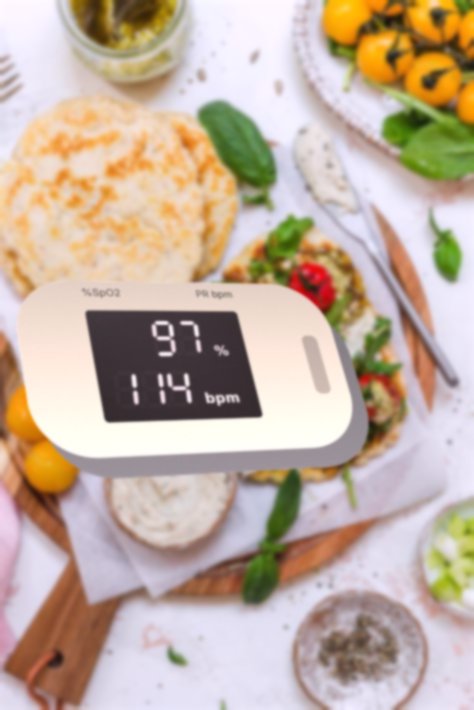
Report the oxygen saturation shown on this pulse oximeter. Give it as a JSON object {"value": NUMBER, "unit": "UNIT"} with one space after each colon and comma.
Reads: {"value": 97, "unit": "%"}
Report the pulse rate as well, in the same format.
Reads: {"value": 114, "unit": "bpm"}
